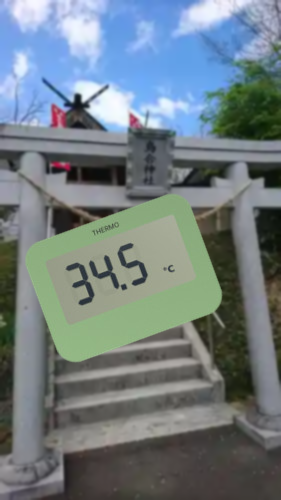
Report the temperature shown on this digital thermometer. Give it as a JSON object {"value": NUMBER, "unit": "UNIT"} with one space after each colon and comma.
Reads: {"value": 34.5, "unit": "°C"}
